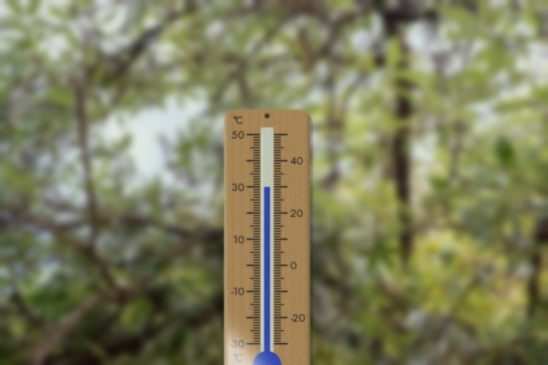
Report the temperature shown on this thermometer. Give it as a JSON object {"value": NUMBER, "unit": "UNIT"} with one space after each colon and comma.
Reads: {"value": 30, "unit": "°C"}
